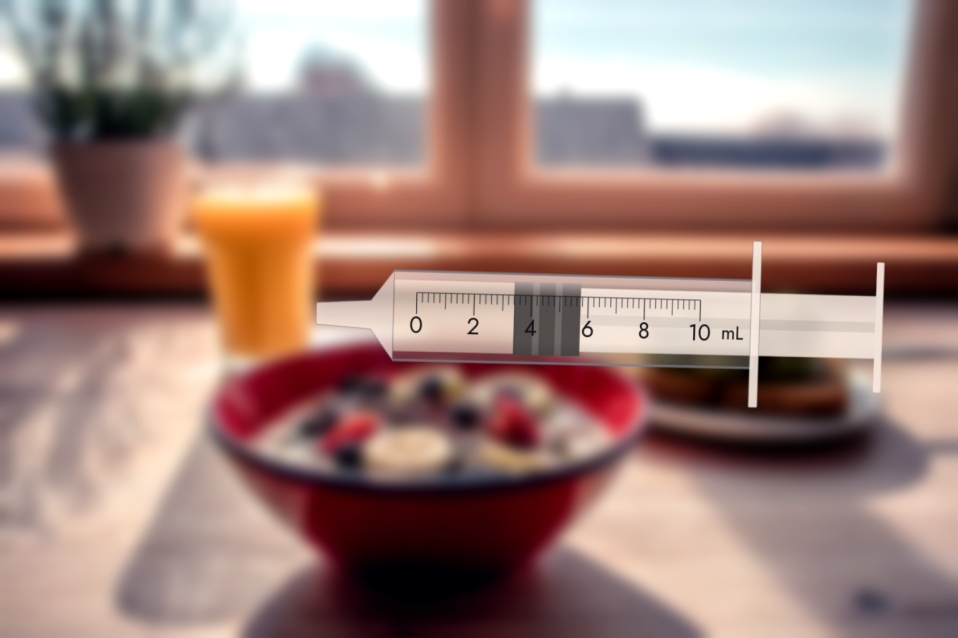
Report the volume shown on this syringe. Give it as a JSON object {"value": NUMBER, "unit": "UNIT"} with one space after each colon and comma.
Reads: {"value": 3.4, "unit": "mL"}
